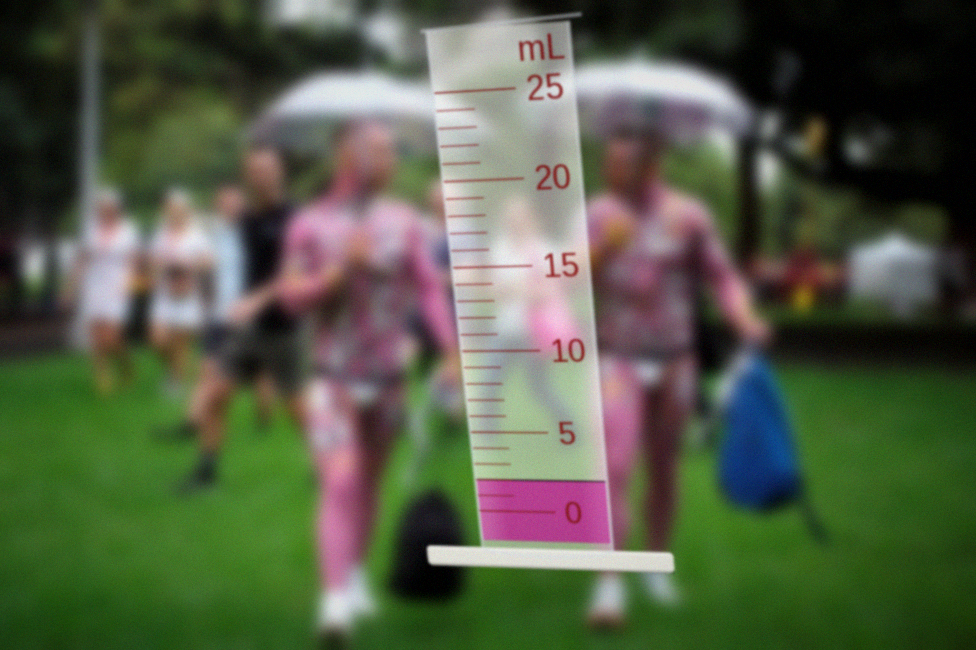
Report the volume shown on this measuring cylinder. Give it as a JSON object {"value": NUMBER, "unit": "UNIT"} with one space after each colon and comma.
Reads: {"value": 2, "unit": "mL"}
